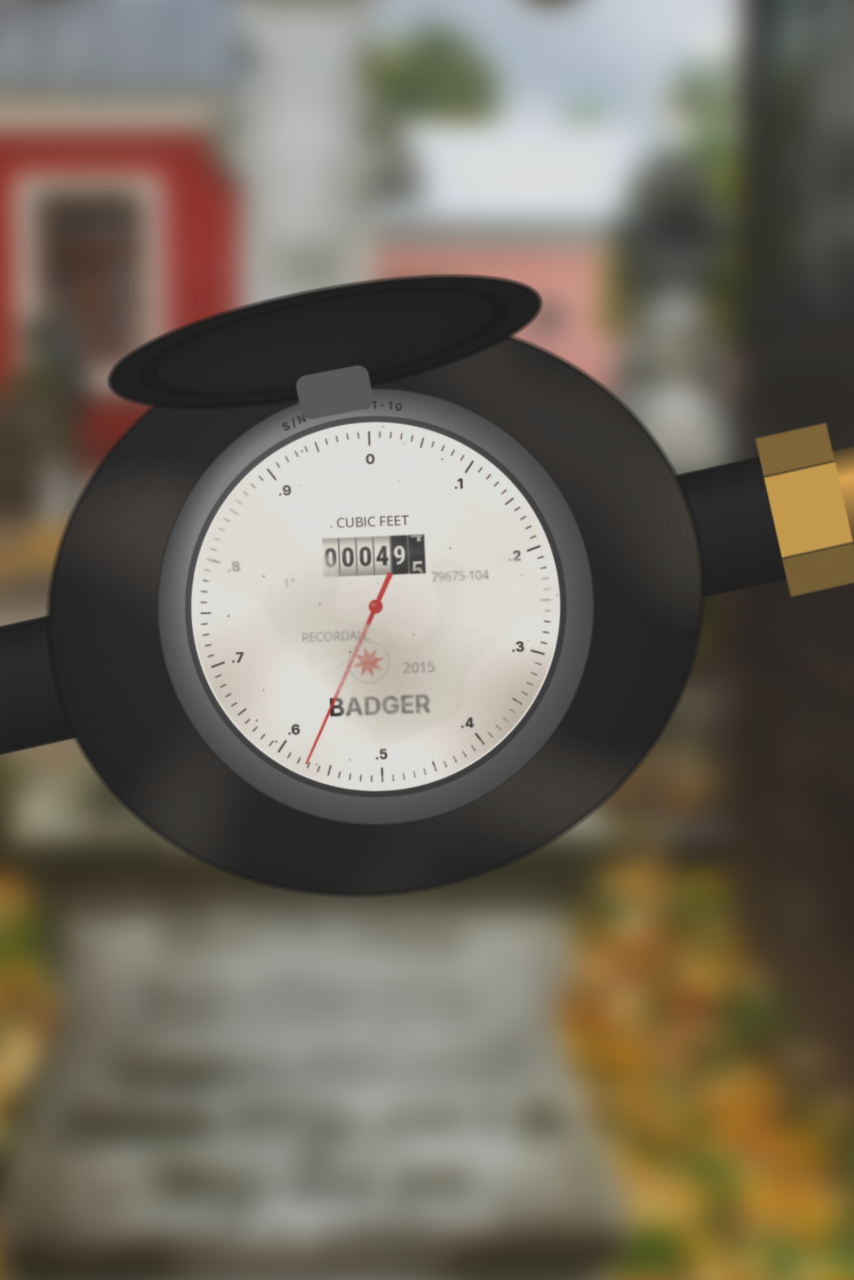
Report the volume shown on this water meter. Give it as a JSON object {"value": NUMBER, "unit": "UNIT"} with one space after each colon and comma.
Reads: {"value": 494.57, "unit": "ft³"}
